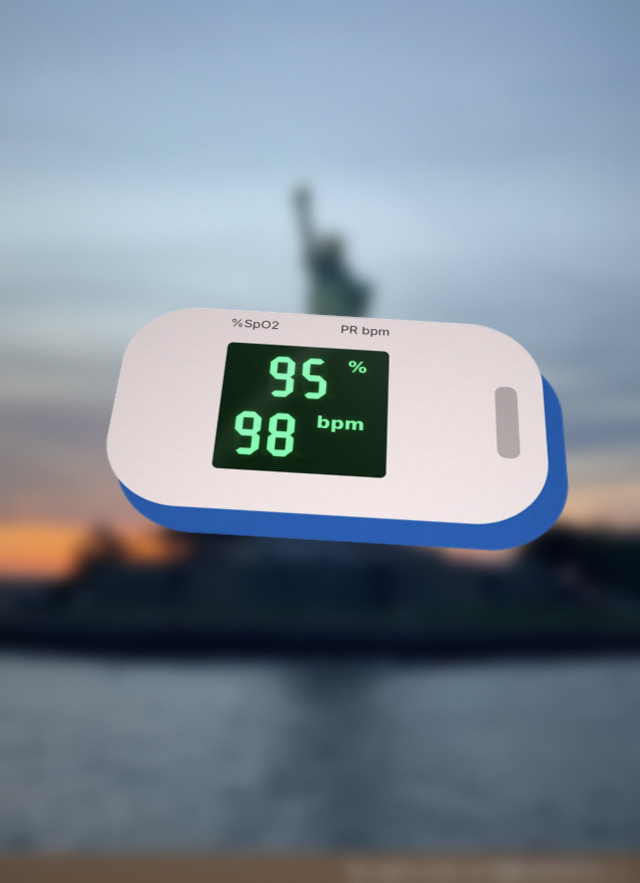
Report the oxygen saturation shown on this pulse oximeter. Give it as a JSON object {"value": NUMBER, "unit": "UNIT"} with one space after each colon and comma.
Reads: {"value": 95, "unit": "%"}
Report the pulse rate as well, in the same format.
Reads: {"value": 98, "unit": "bpm"}
